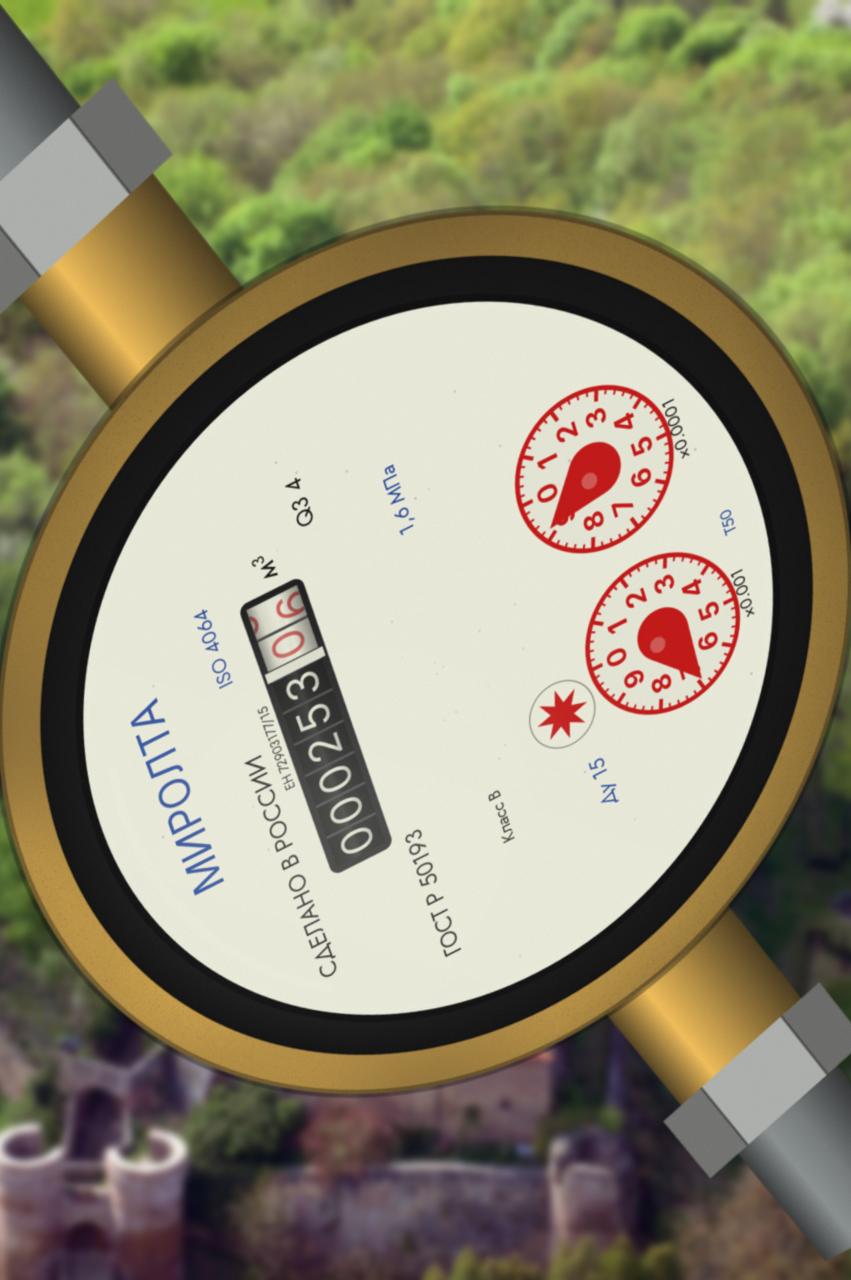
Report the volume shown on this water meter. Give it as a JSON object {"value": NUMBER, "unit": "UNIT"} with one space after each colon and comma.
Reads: {"value": 253.0569, "unit": "m³"}
